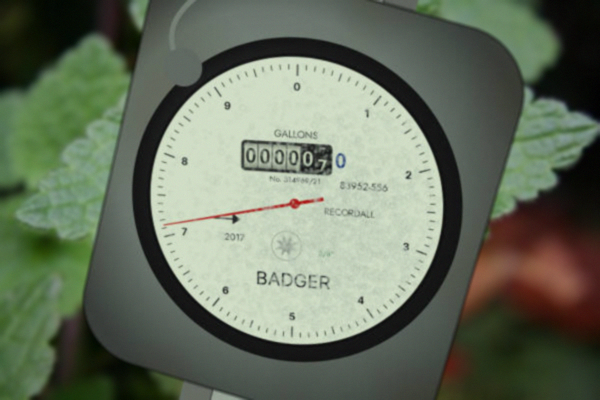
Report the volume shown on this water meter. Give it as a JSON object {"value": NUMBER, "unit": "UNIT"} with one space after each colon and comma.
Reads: {"value": 67.1, "unit": "gal"}
